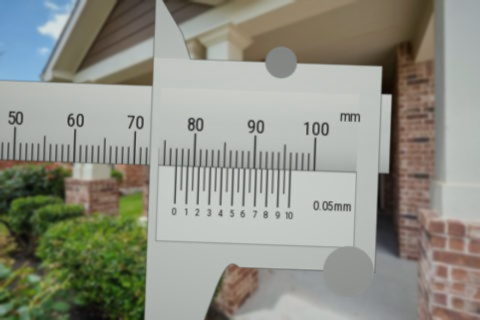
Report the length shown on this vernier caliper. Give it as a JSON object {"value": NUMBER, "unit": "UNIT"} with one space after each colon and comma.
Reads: {"value": 77.0, "unit": "mm"}
